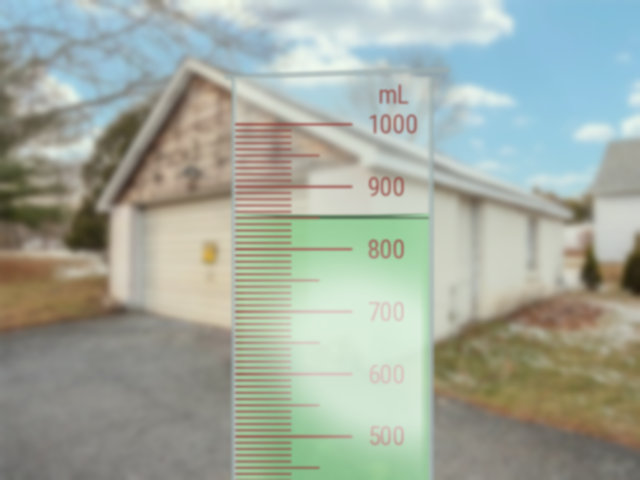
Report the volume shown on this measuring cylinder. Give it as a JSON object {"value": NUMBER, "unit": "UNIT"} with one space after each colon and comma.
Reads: {"value": 850, "unit": "mL"}
